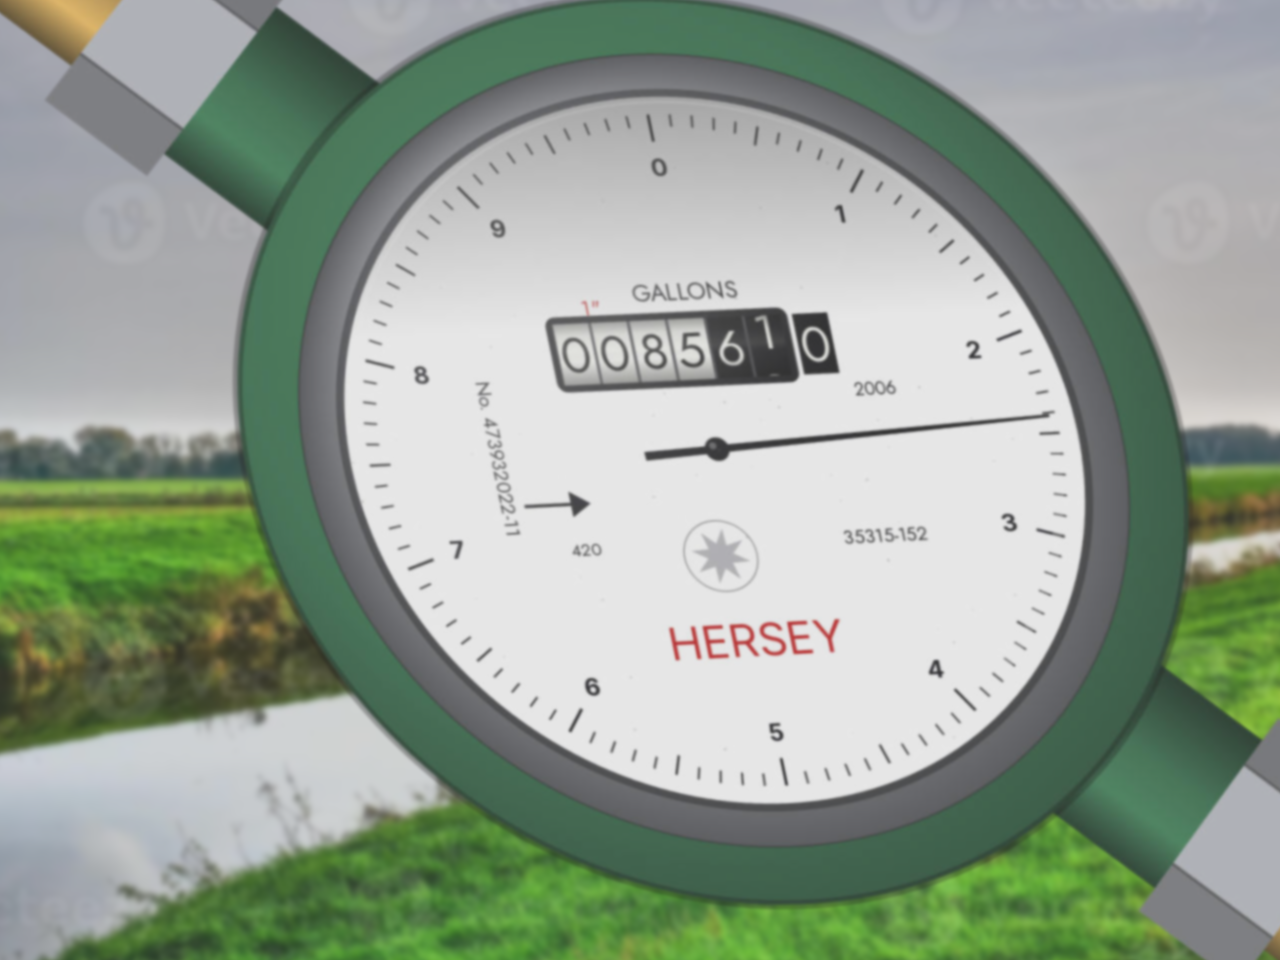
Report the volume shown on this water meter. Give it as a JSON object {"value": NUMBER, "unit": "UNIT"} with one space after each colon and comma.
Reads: {"value": 85612.4, "unit": "gal"}
